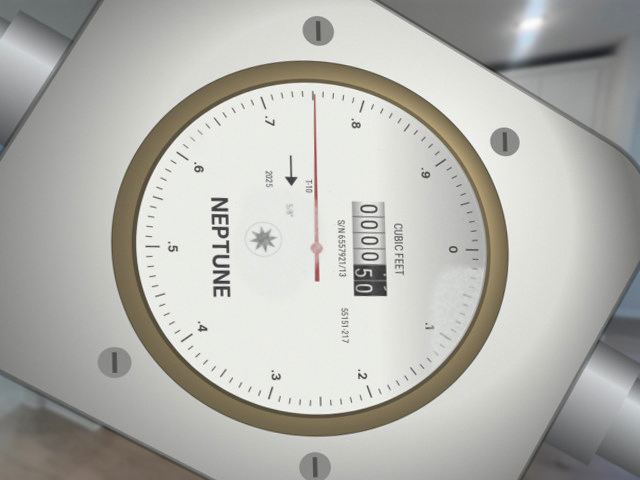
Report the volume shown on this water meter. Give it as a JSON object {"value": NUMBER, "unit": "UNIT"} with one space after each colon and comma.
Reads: {"value": 49.75, "unit": "ft³"}
